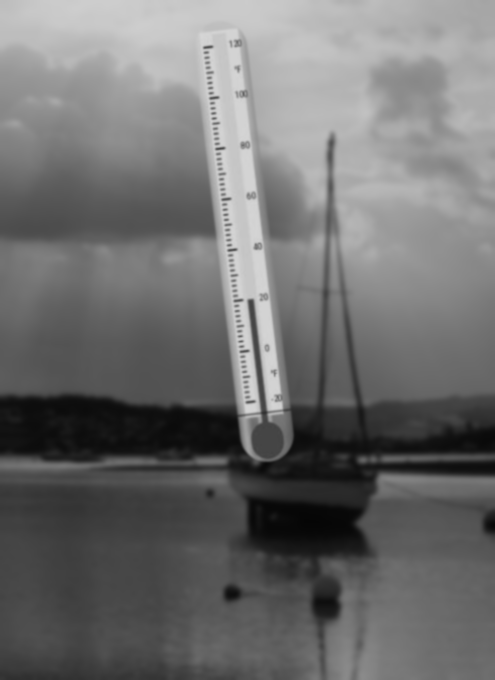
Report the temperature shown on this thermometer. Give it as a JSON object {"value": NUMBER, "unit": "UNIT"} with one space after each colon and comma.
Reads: {"value": 20, "unit": "°F"}
